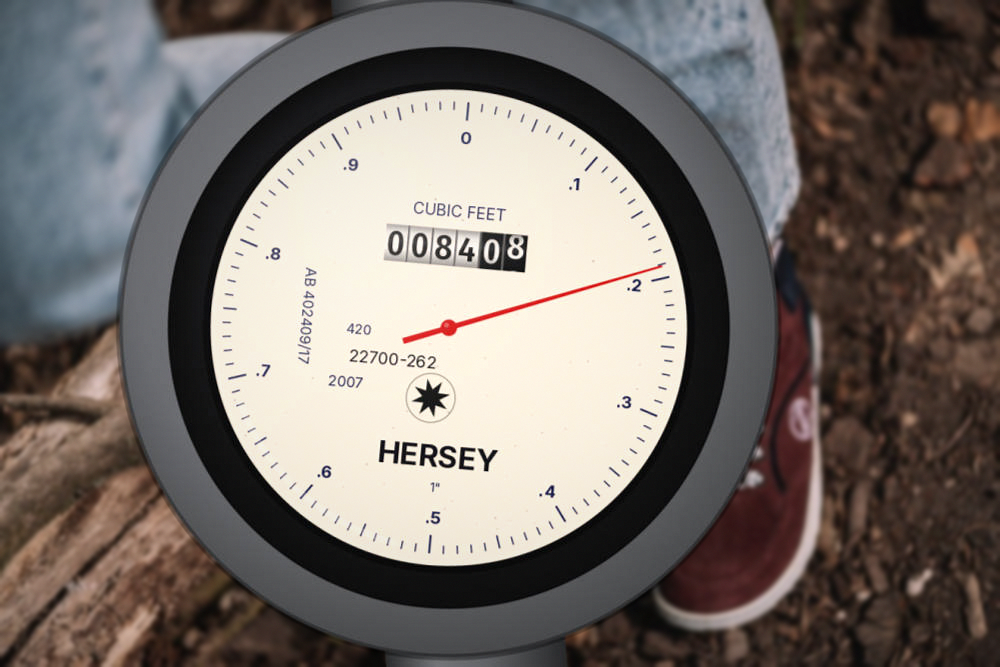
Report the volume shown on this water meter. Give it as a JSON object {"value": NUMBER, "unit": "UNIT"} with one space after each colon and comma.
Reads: {"value": 8408.19, "unit": "ft³"}
